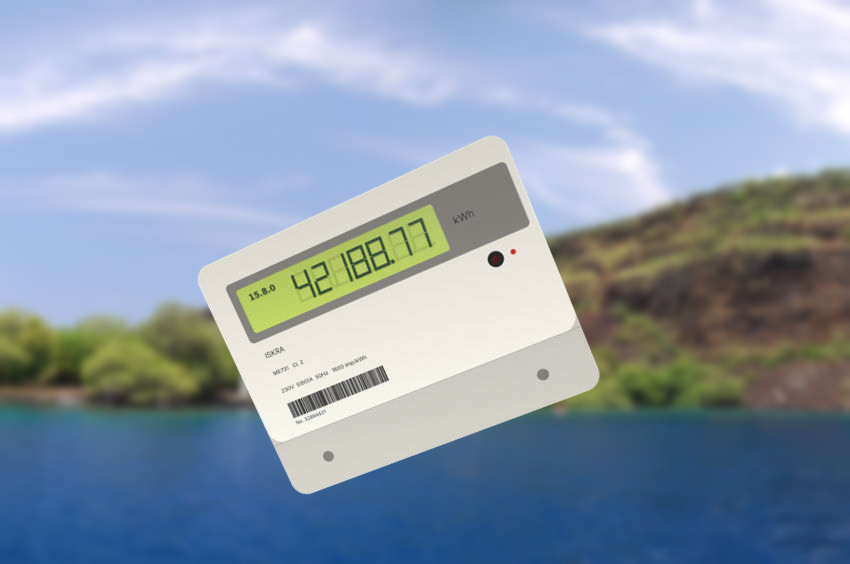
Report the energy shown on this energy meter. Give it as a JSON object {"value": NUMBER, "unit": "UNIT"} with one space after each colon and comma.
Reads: {"value": 42188.77, "unit": "kWh"}
